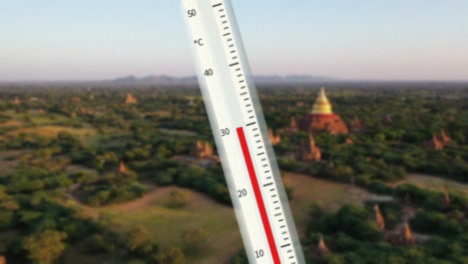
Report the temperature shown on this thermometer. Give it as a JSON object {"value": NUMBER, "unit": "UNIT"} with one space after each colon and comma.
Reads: {"value": 30, "unit": "°C"}
